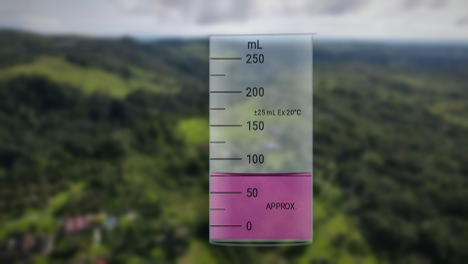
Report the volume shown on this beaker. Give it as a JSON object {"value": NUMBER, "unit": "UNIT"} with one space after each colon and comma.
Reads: {"value": 75, "unit": "mL"}
